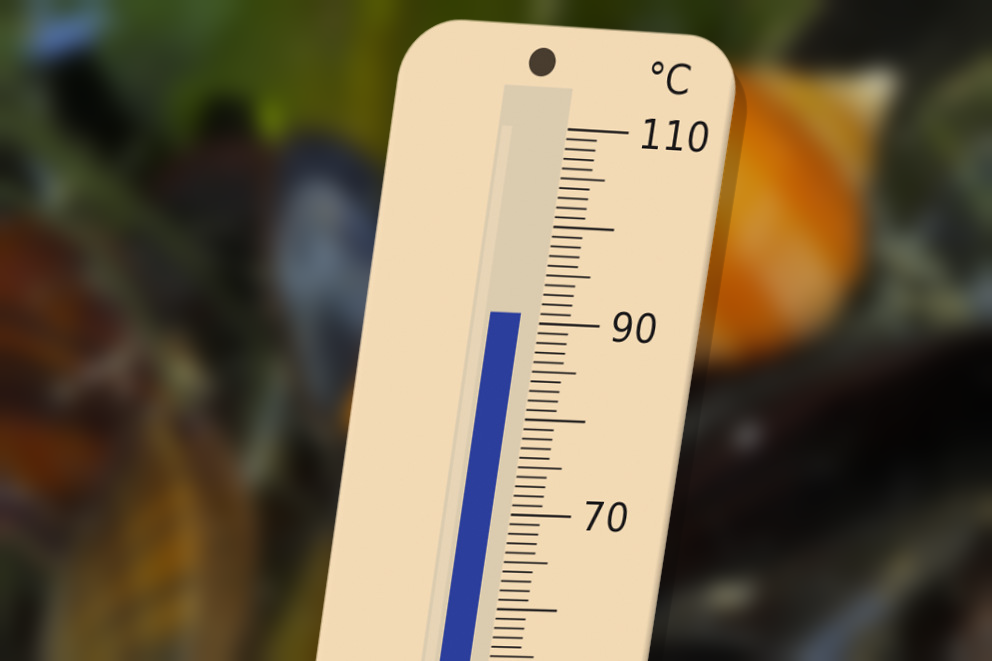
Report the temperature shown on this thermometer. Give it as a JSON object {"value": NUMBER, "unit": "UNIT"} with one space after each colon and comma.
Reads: {"value": 91, "unit": "°C"}
